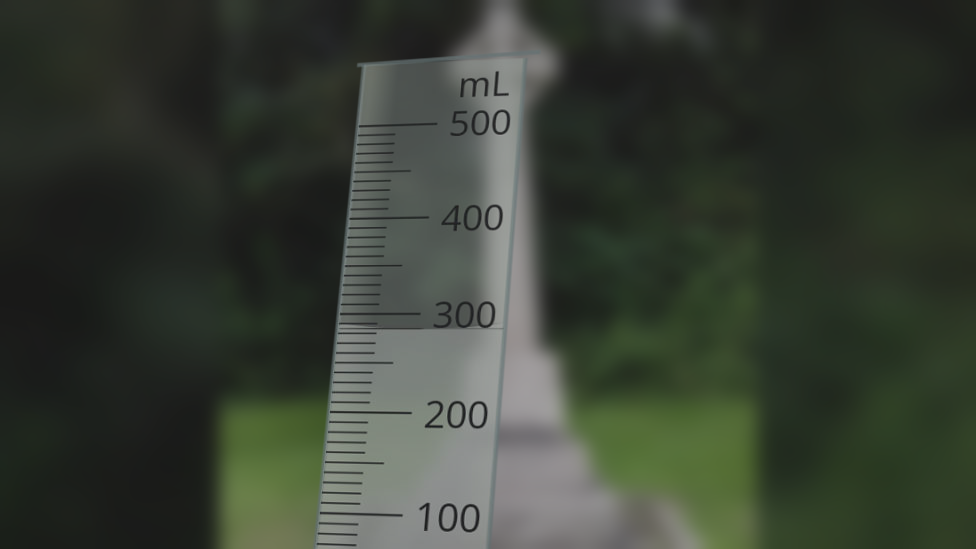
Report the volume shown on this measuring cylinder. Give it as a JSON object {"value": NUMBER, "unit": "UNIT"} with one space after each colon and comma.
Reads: {"value": 285, "unit": "mL"}
